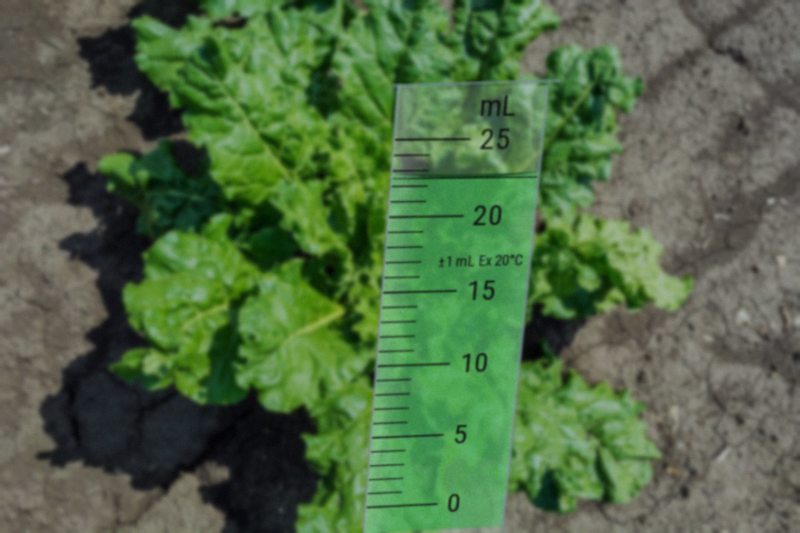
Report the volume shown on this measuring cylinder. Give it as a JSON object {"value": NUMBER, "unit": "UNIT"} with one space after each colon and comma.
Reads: {"value": 22.5, "unit": "mL"}
